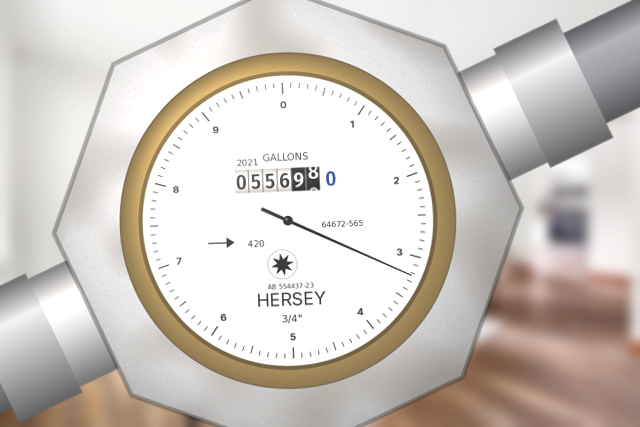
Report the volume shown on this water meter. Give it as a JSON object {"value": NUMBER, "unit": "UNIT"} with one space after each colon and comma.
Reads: {"value": 556983.2, "unit": "gal"}
